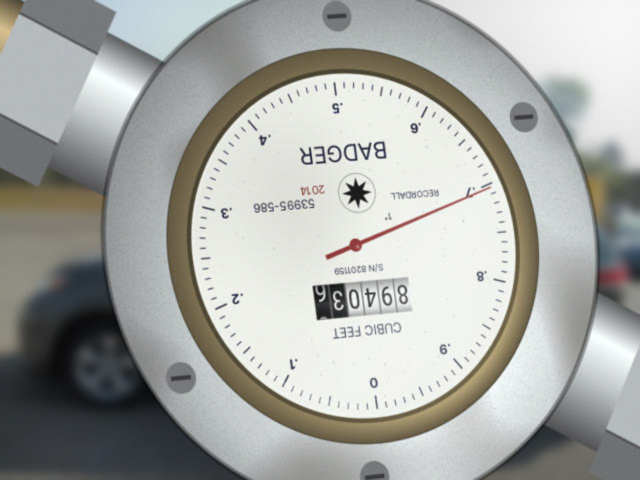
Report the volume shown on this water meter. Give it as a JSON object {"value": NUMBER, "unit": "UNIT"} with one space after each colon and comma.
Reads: {"value": 894035.70, "unit": "ft³"}
